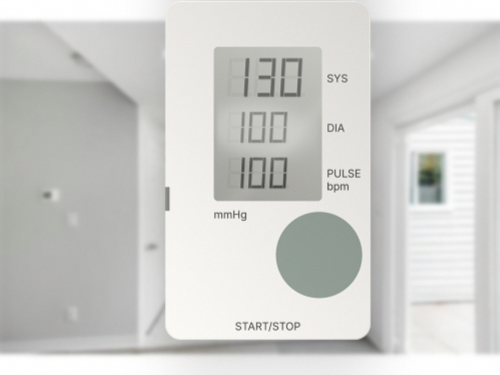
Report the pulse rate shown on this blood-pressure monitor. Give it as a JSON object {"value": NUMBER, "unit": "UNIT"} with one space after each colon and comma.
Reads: {"value": 100, "unit": "bpm"}
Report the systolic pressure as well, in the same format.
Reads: {"value": 130, "unit": "mmHg"}
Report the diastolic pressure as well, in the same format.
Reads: {"value": 100, "unit": "mmHg"}
